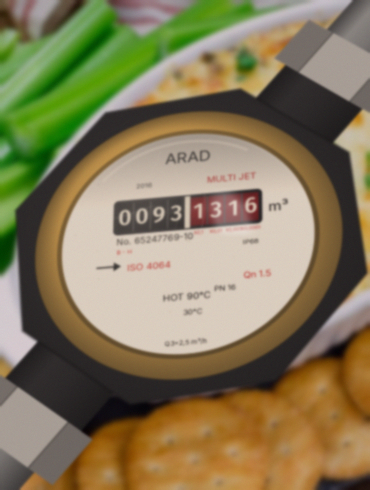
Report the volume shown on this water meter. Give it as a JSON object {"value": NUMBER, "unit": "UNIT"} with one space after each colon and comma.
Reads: {"value": 93.1316, "unit": "m³"}
